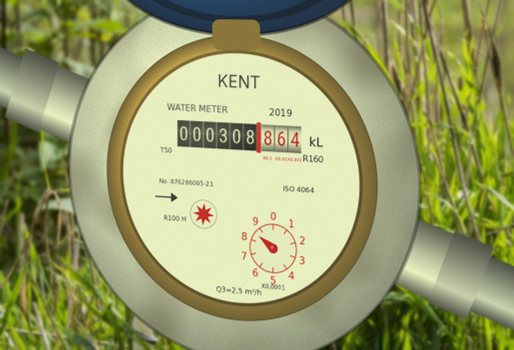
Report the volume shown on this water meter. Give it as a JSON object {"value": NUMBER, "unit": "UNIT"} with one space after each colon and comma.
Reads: {"value": 308.8648, "unit": "kL"}
